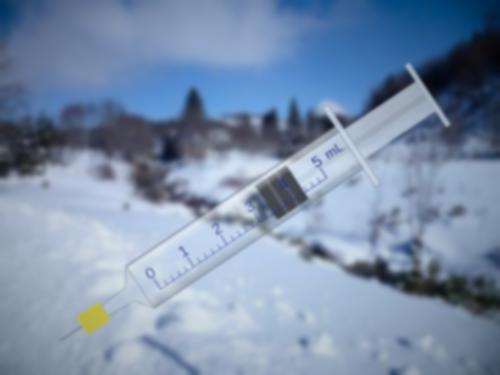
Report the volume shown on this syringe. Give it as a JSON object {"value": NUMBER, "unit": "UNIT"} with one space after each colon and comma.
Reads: {"value": 3.4, "unit": "mL"}
